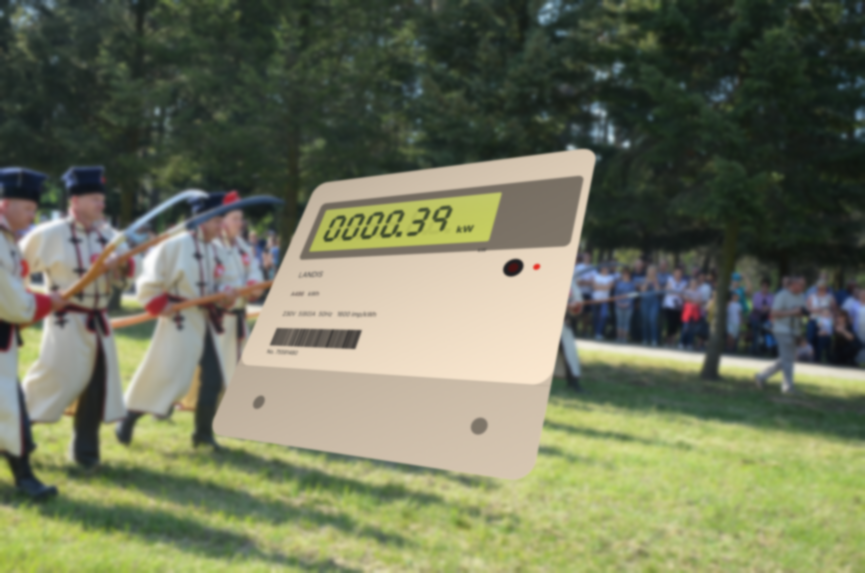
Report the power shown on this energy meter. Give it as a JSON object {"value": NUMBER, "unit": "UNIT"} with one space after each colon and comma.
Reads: {"value": 0.39, "unit": "kW"}
